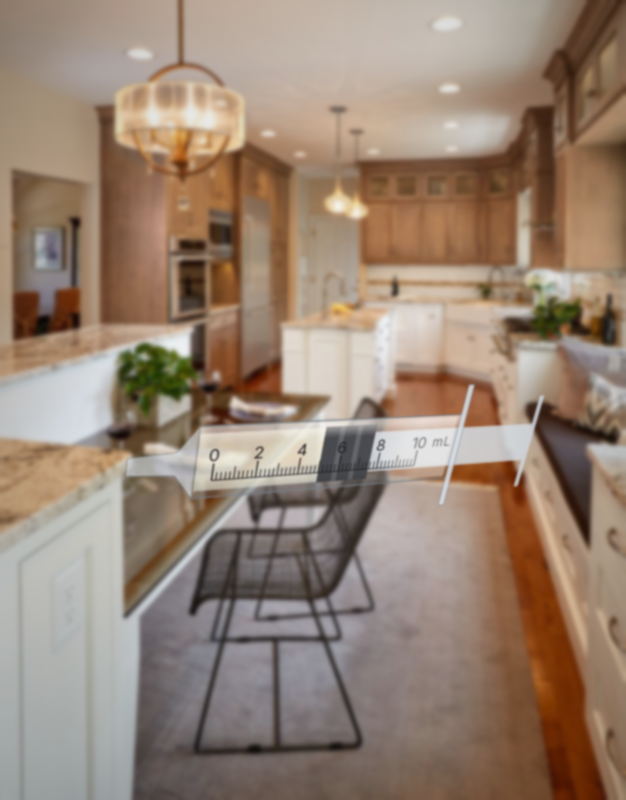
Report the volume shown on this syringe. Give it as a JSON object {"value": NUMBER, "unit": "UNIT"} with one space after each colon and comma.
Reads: {"value": 5, "unit": "mL"}
